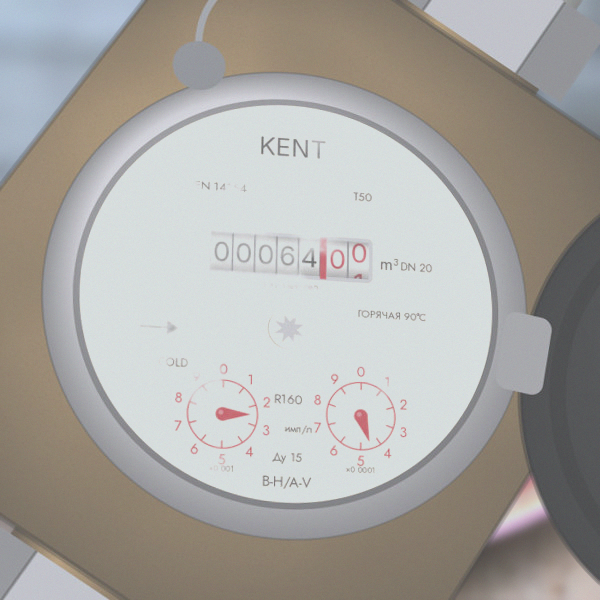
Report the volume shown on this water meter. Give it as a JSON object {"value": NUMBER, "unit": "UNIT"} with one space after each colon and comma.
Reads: {"value": 64.0024, "unit": "m³"}
